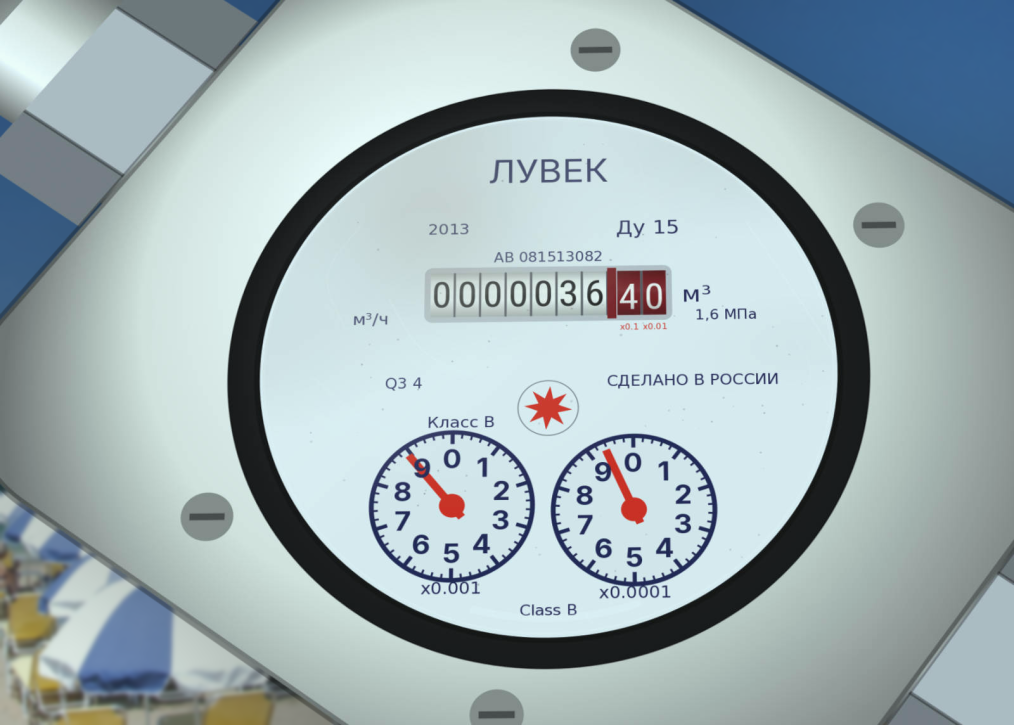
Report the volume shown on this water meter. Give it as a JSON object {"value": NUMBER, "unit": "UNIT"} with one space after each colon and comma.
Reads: {"value": 36.3989, "unit": "m³"}
